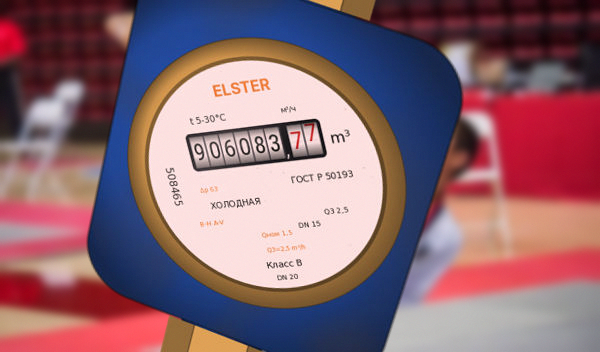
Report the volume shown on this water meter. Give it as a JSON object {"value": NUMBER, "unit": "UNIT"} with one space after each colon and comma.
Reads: {"value": 906083.77, "unit": "m³"}
